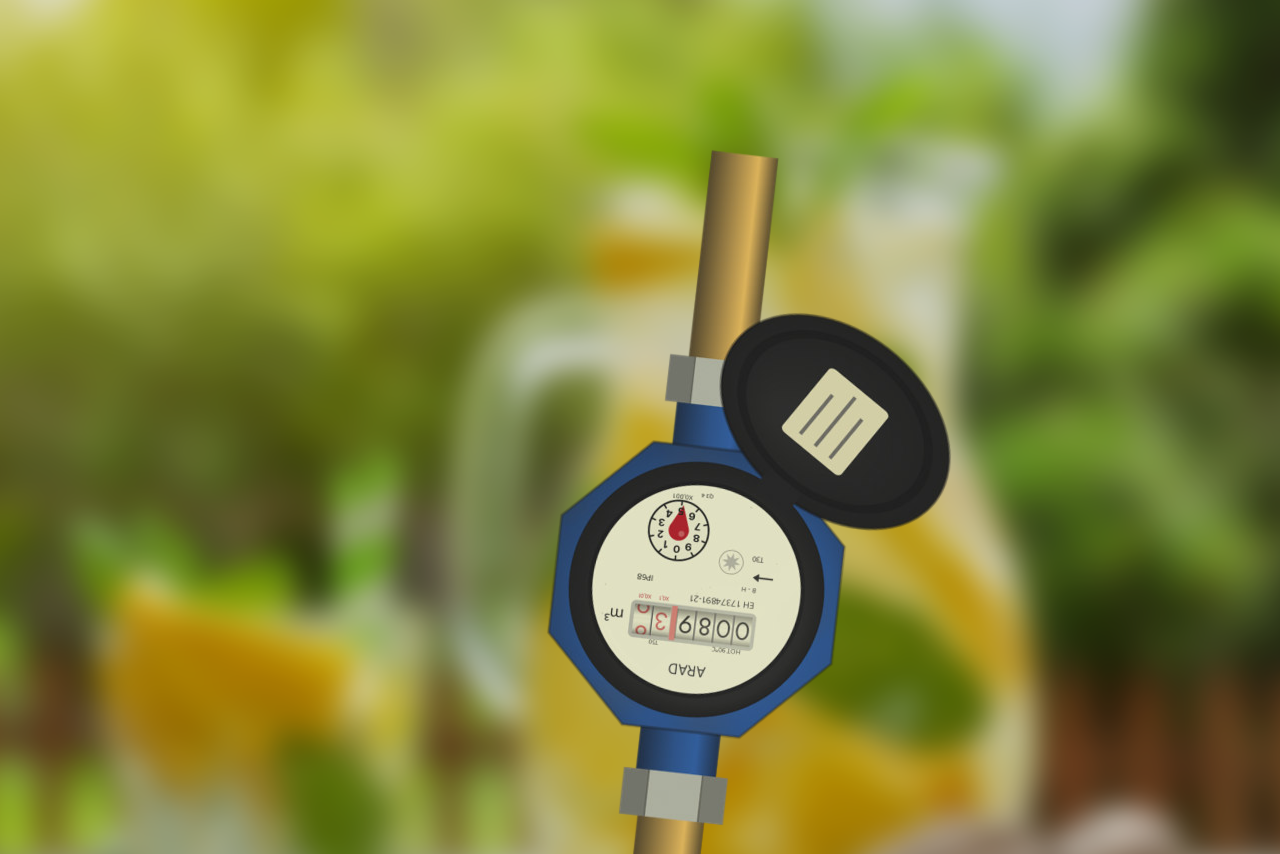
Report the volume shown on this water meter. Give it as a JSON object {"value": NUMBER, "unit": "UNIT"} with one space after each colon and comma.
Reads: {"value": 89.385, "unit": "m³"}
